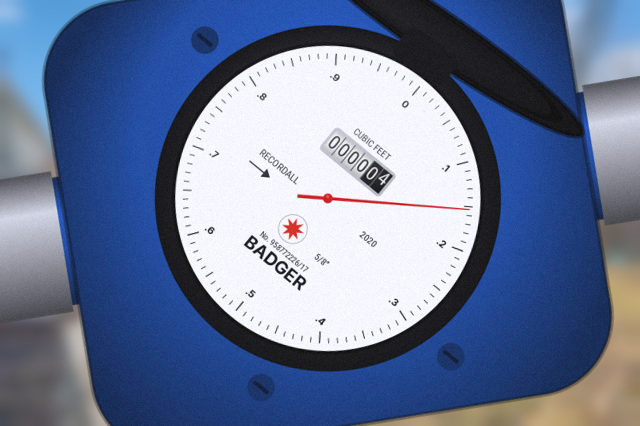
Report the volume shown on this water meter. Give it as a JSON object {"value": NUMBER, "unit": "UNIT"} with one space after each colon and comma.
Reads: {"value": 4.15, "unit": "ft³"}
